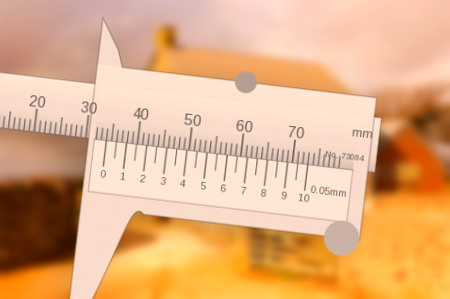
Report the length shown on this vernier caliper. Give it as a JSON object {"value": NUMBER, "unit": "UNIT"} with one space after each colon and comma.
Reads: {"value": 34.0, "unit": "mm"}
